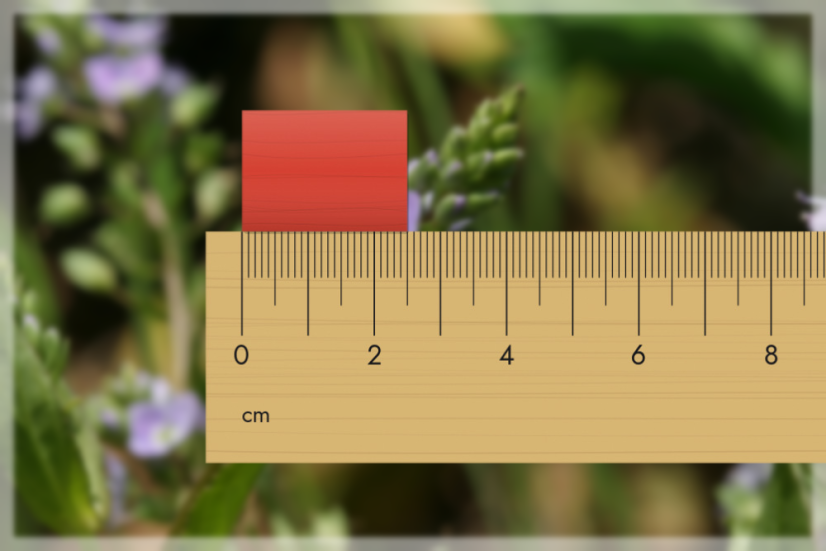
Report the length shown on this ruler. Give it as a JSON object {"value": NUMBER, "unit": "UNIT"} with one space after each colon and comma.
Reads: {"value": 2.5, "unit": "cm"}
